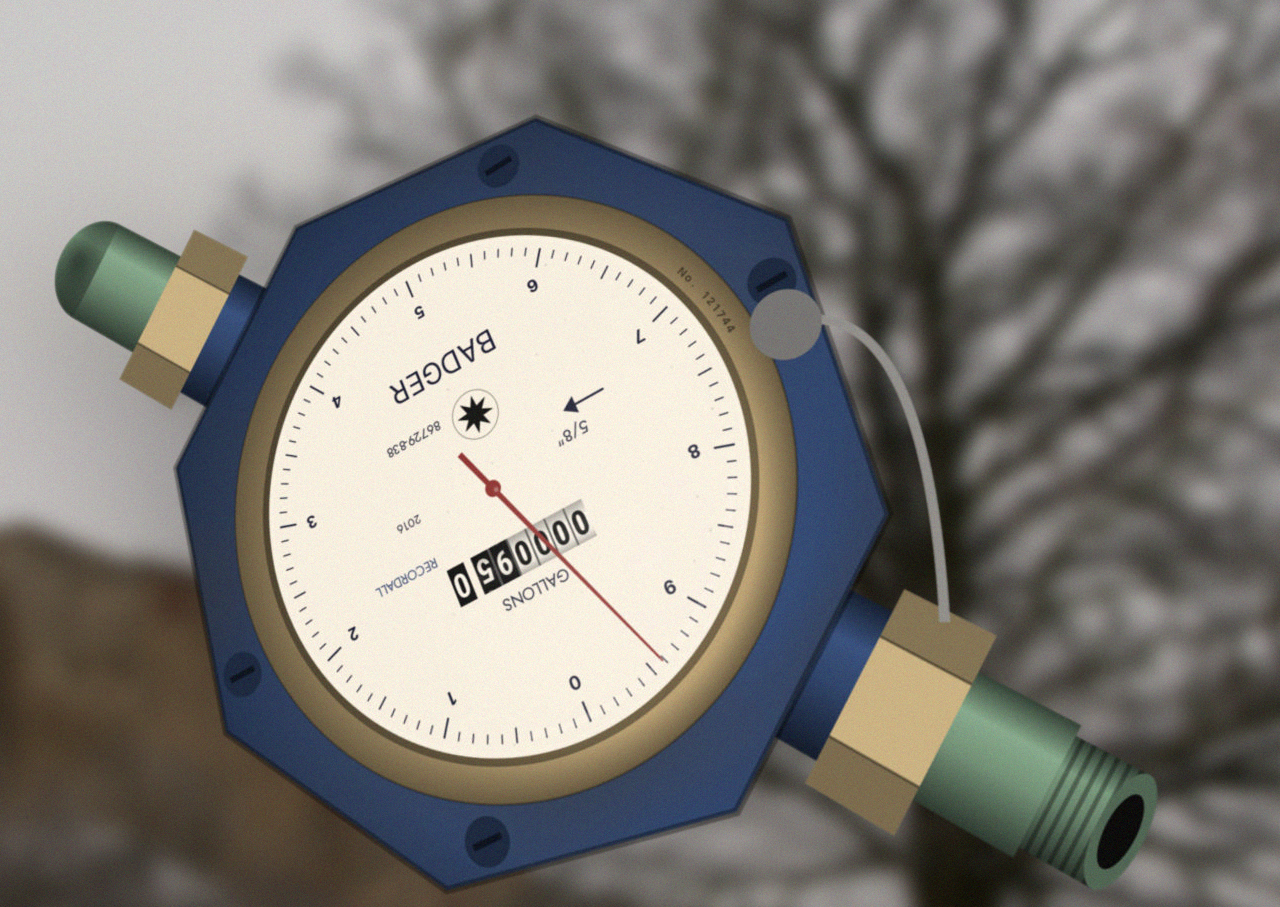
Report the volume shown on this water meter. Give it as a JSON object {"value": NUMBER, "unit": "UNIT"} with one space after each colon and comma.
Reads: {"value": 949.4, "unit": "gal"}
